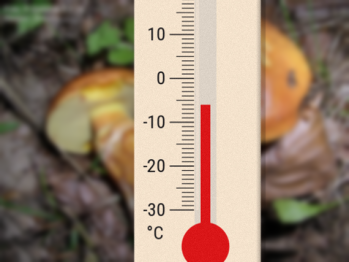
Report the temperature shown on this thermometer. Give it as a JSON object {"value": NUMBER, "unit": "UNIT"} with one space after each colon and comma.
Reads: {"value": -6, "unit": "°C"}
